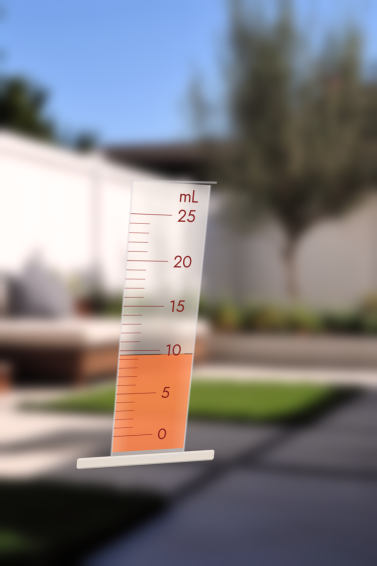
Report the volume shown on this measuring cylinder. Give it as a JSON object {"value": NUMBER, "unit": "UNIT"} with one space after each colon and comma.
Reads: {"value": 9.5, "unit": "mL"}
